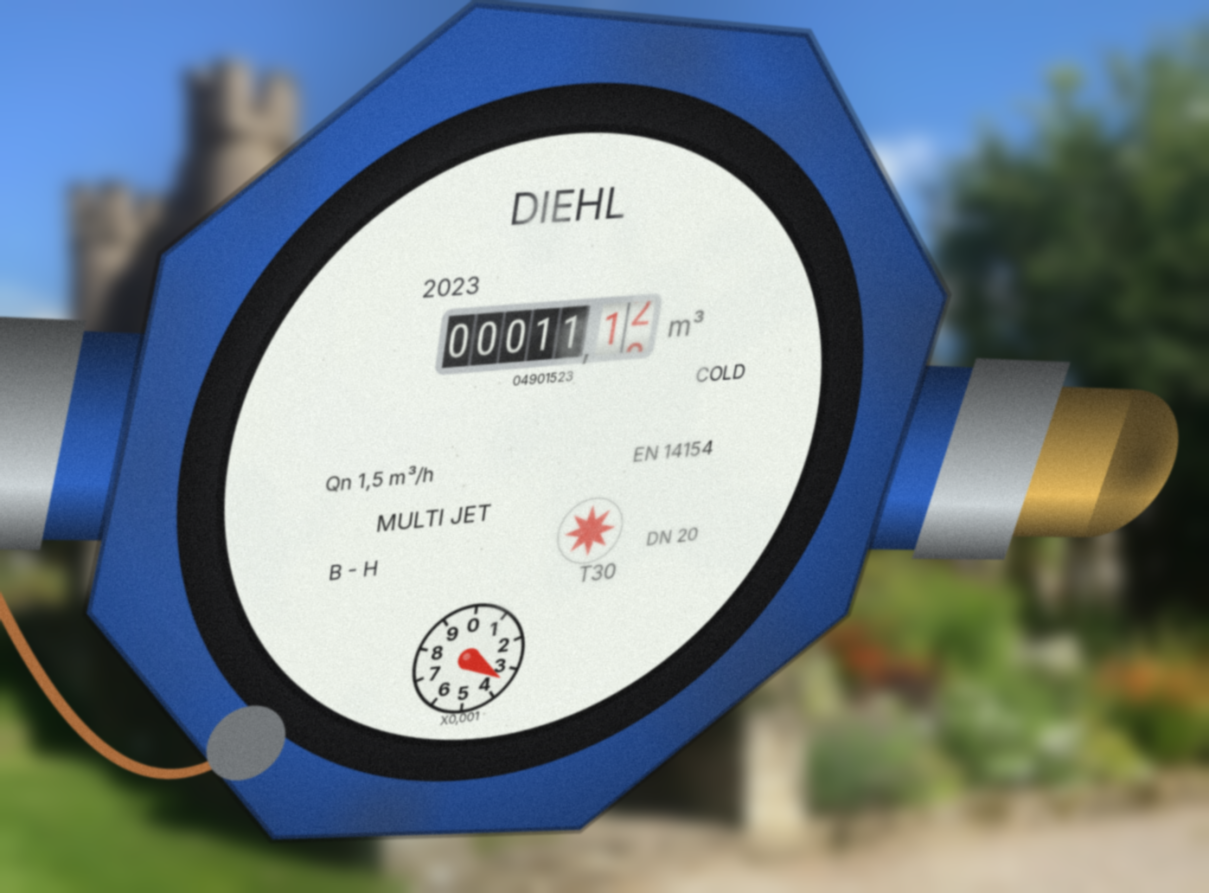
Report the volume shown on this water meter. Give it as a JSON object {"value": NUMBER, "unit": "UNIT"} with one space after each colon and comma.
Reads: {"value": 11.123, "unit": "m³"}
